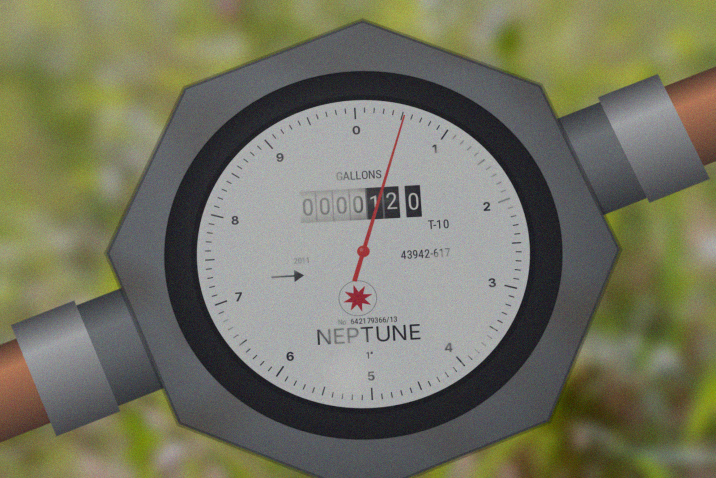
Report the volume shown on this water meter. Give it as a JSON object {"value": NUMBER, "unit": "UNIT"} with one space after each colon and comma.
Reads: {"value": 120.5, "unit": "gal"}
